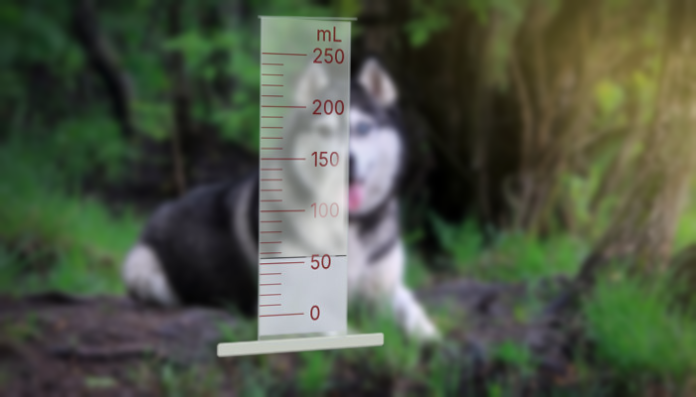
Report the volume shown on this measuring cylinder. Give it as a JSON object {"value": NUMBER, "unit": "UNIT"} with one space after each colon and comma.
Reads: {"value": 55, "unit": "mL"}
